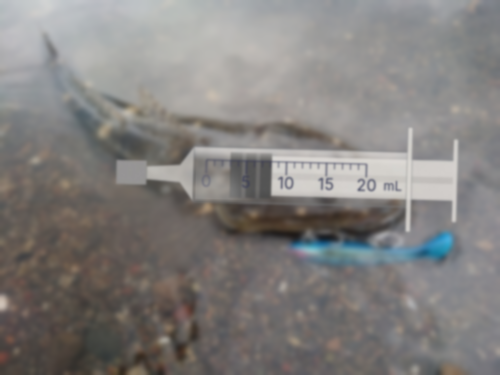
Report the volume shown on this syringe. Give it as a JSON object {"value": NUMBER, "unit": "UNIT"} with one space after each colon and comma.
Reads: {"value": 3, "unit": "mL"}
